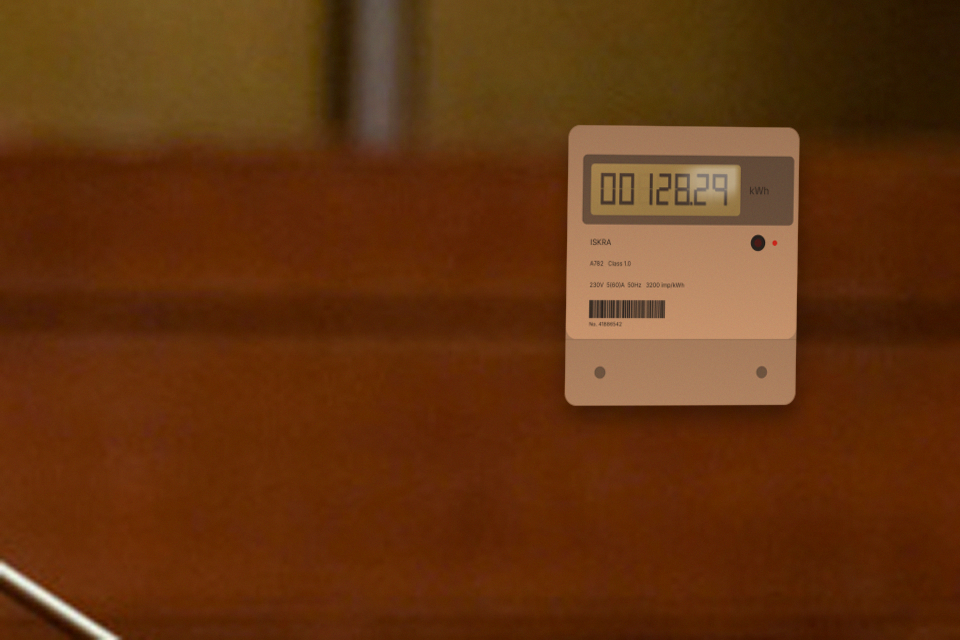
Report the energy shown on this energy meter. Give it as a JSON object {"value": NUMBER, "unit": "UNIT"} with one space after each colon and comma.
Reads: {"value": 128.29, "unit": "kWh"}
